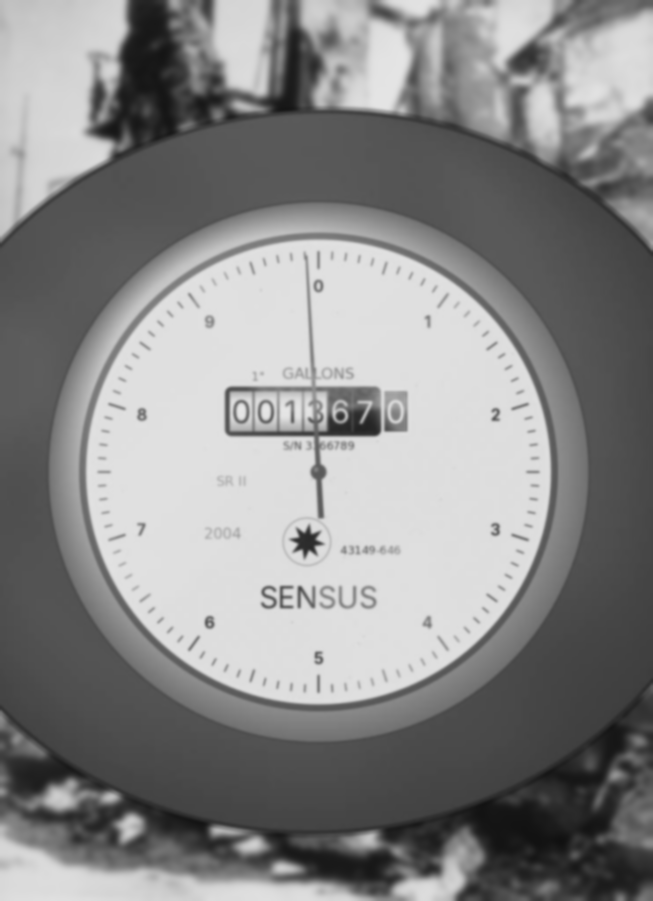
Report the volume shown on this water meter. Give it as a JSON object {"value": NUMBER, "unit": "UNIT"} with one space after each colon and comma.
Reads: {"value": 13669.9, "unit": "gal"}
